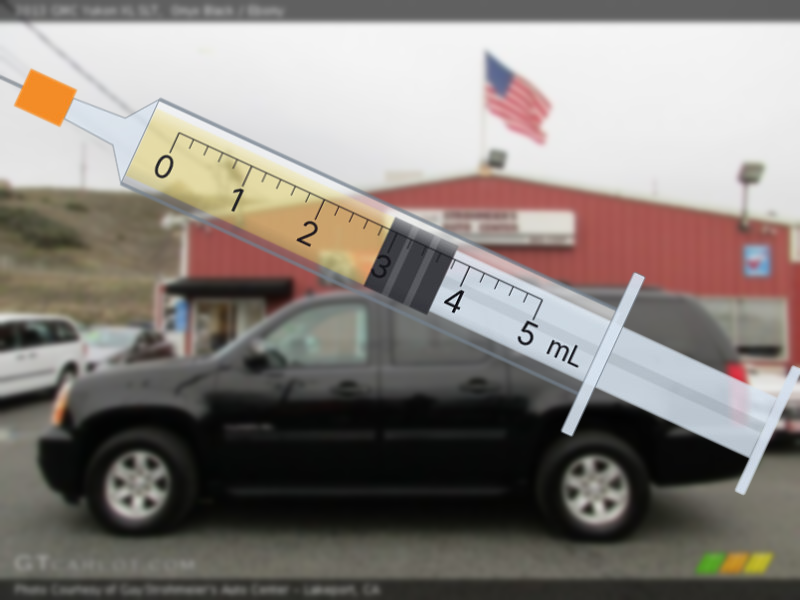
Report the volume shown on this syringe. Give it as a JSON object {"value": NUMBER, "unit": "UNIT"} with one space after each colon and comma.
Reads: {"value": 2.9, "unit": "mL"}
